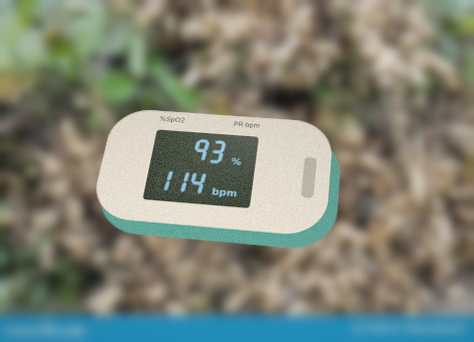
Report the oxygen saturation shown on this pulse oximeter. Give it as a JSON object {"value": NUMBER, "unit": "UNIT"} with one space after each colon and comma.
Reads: {"value": 93, "unit": "%"}
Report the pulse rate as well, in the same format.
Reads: {"value": 114, "unit": "bpm"}
